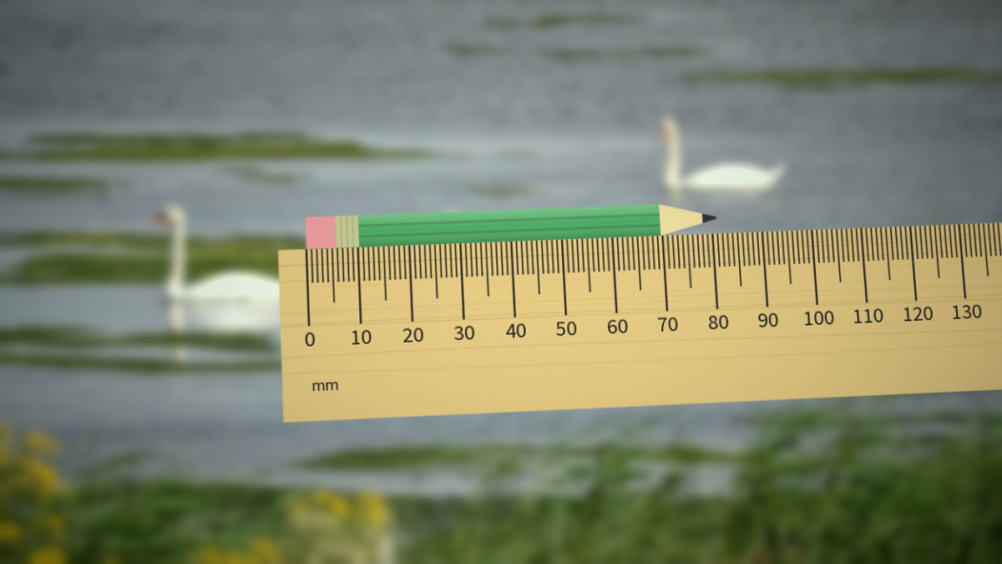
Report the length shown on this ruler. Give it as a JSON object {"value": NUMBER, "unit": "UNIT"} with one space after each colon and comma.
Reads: {"value": 81, "unit": "mm"}
